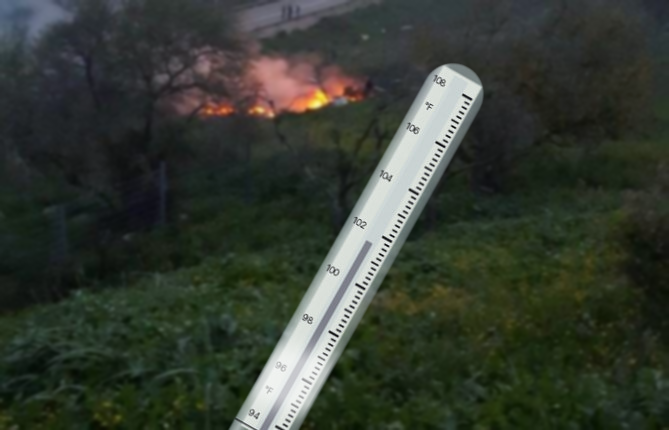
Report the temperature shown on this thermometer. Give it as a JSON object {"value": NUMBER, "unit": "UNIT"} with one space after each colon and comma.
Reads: {"value": 101.6, "unit": "°F"}
